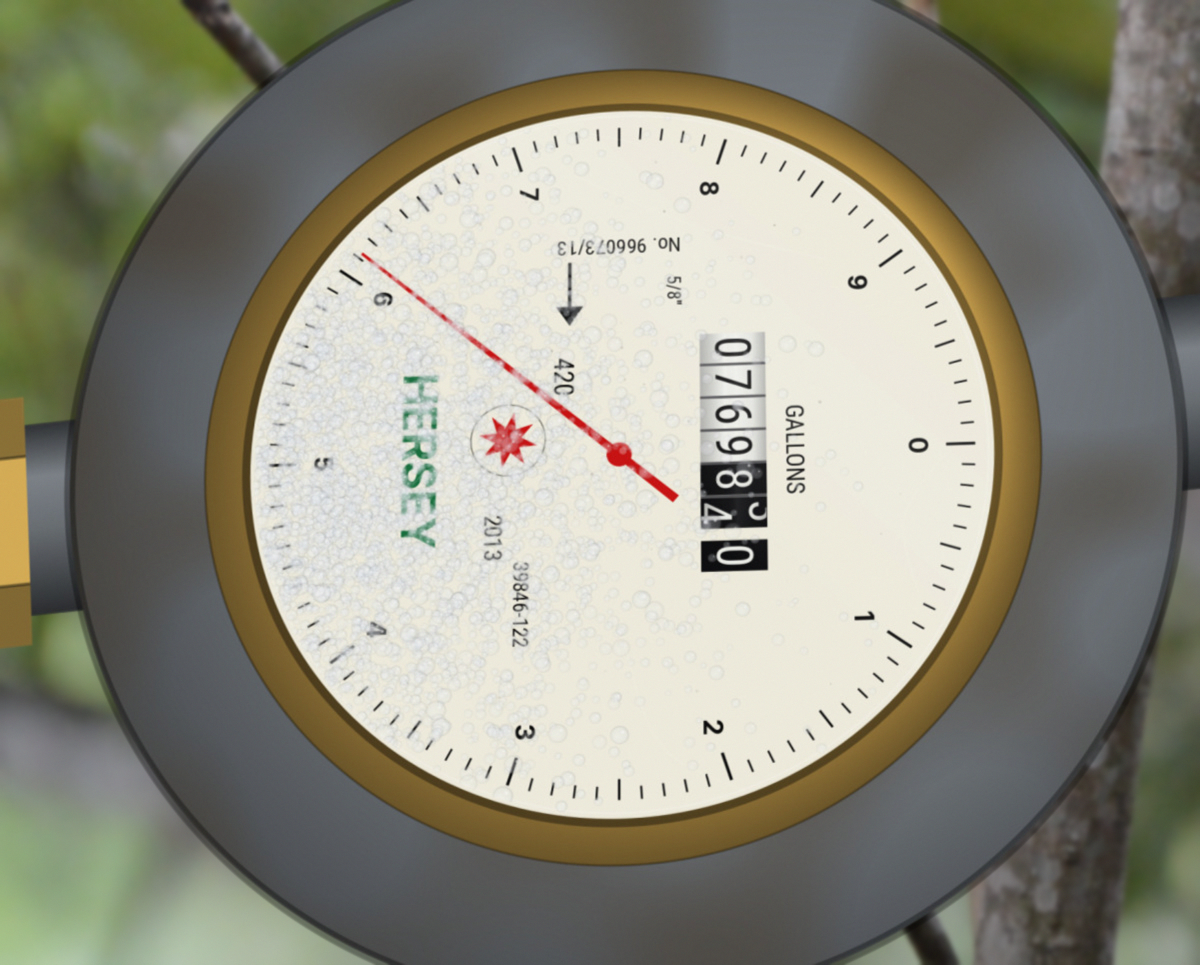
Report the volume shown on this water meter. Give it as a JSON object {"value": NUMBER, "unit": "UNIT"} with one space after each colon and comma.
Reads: {"value": 769836.1, "unit": "gal"}
